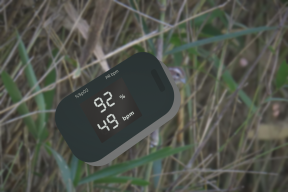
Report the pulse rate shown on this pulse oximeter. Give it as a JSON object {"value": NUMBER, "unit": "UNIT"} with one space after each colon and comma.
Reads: {"value": 49, "unit": "bpm"}
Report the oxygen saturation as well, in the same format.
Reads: {"value": 92, "unit": "%"}
